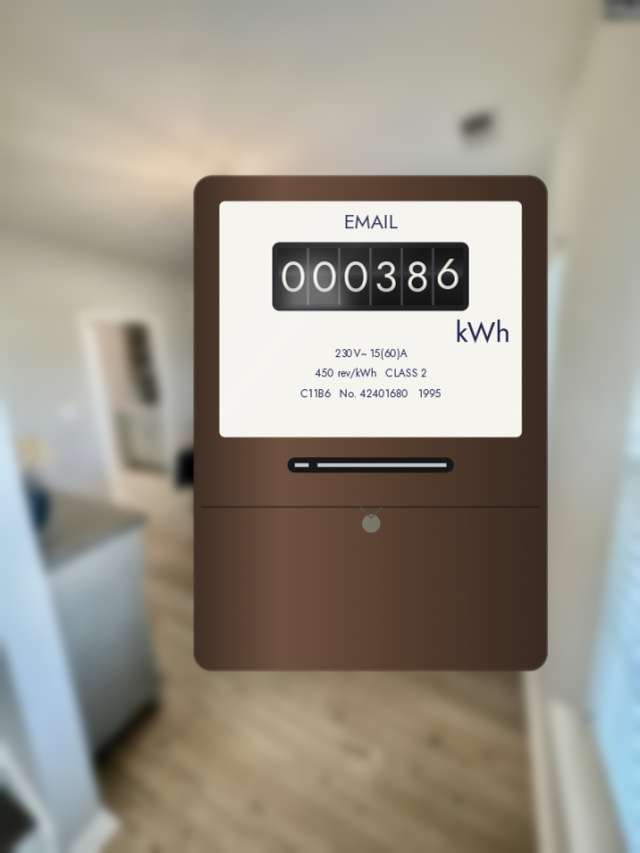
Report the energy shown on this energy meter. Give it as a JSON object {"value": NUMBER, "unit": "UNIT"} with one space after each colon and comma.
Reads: {"value": 386, "unit": "kWh"}
